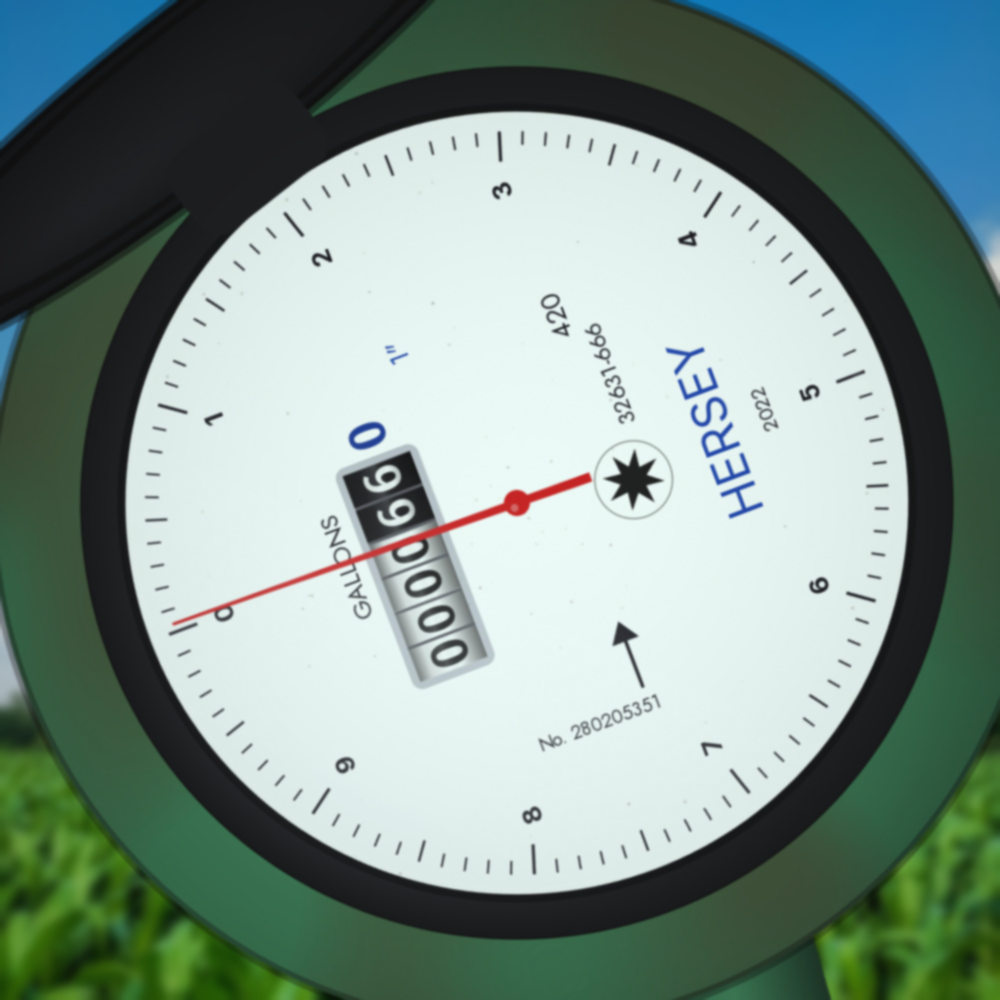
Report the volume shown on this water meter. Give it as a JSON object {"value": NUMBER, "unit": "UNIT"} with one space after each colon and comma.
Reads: {"value": 660.0, "unit": "gal"}
